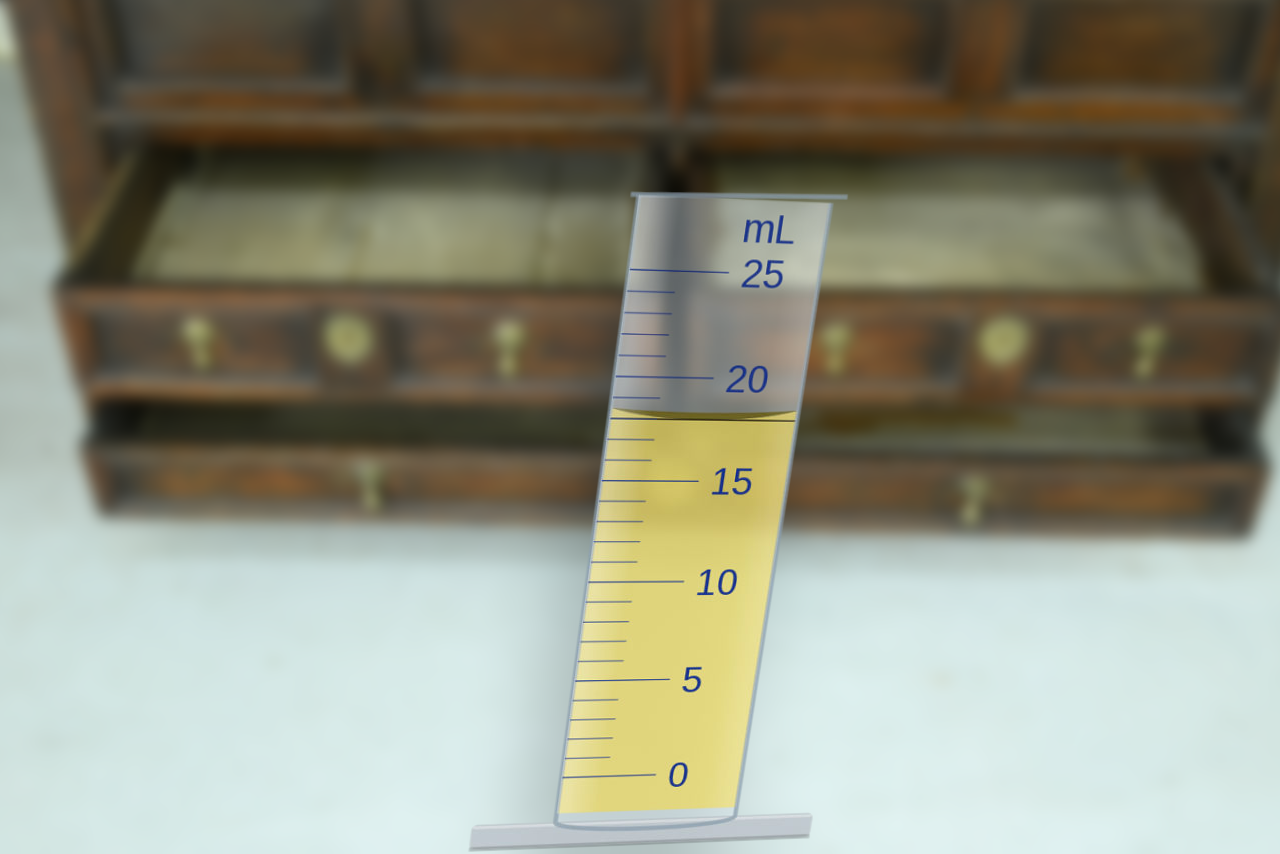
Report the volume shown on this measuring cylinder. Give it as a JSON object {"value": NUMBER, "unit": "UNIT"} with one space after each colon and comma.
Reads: {"value": 18, "unit": "mL"}
